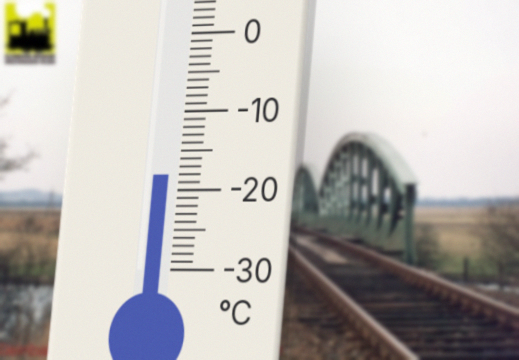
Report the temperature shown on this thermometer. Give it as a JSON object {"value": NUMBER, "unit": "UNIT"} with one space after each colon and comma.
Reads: {"value": -18, "unit": "°C"}
